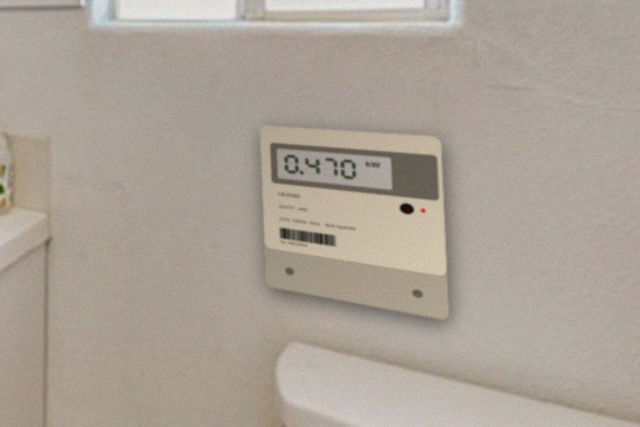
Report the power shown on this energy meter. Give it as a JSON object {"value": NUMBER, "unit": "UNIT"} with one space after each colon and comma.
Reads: {"value": 0.470, "unit": "kW"}
